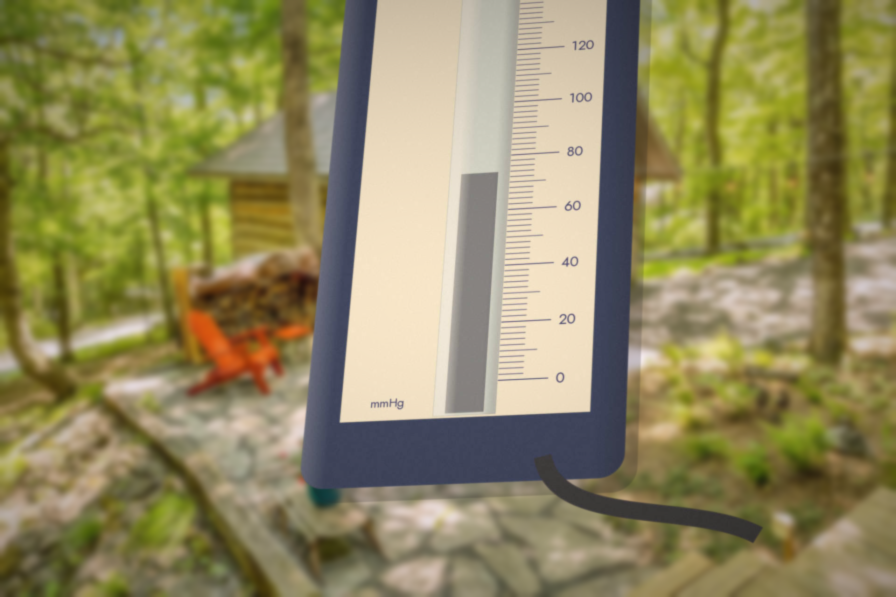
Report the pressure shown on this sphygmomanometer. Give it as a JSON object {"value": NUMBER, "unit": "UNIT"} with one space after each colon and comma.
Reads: {"value": 74, "unit": "mmHg"}
